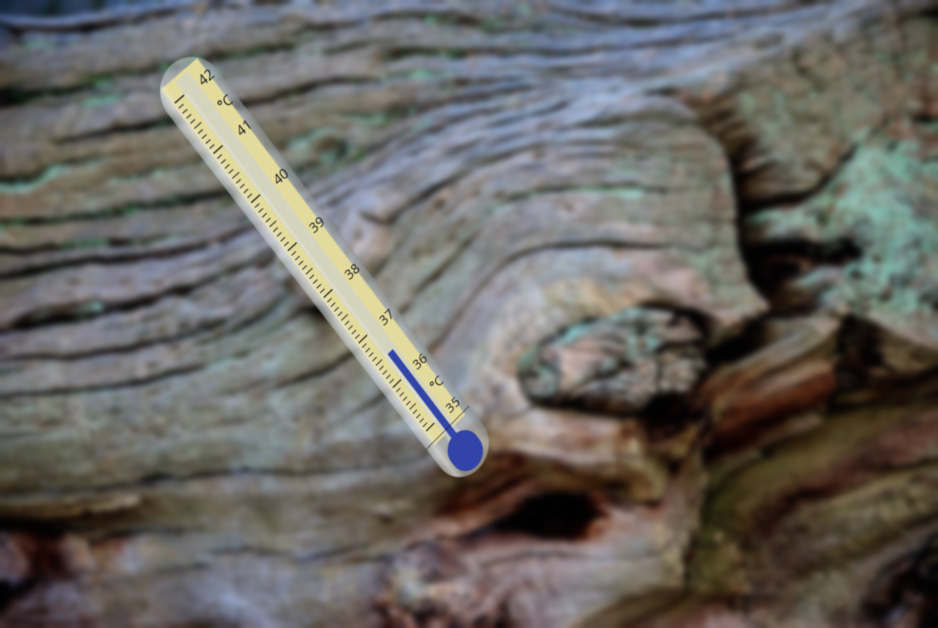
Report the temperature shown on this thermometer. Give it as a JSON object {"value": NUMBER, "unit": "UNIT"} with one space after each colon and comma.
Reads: {"value": 36.5, "unit": "°C"}
